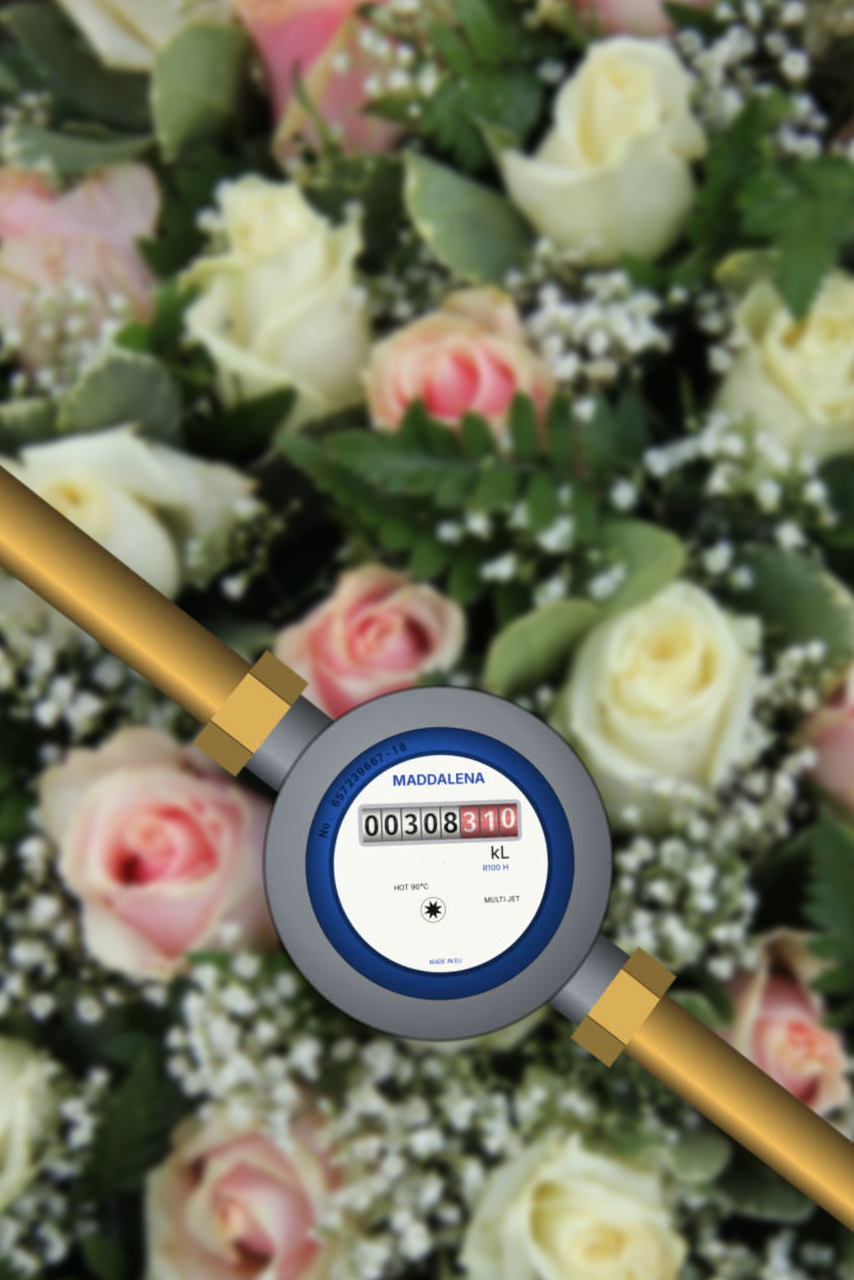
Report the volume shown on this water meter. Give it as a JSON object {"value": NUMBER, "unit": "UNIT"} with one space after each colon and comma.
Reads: {"value": 308.310, "unit": "kL"}
